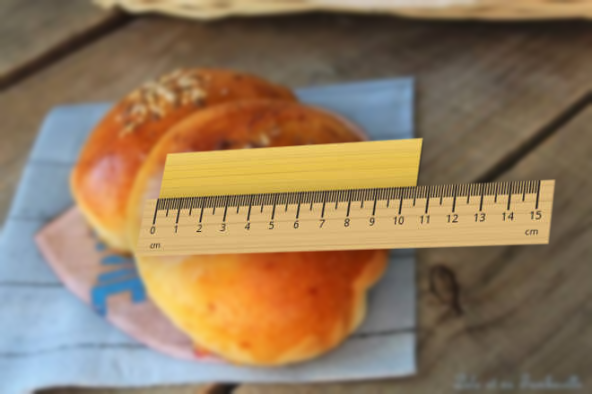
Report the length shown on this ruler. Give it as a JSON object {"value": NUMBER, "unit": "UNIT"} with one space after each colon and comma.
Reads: {"value": 10.5, "unit": "cm"}
